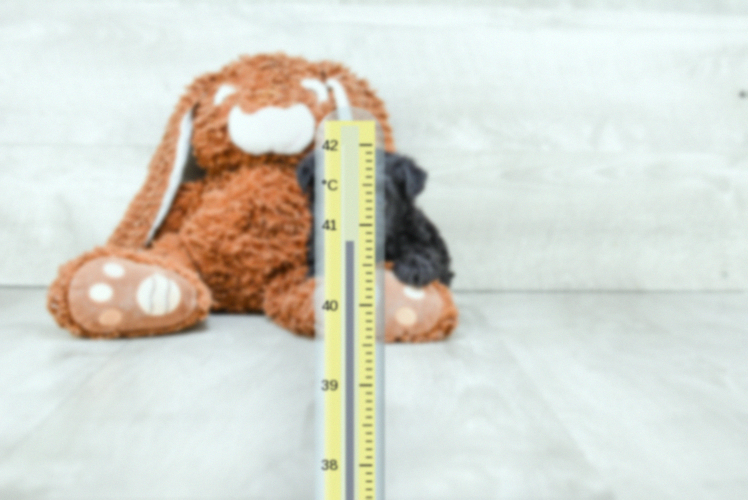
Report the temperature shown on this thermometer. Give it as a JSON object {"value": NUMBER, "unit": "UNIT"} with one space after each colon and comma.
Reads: {"value": 40.8, "unit": "°C"}
